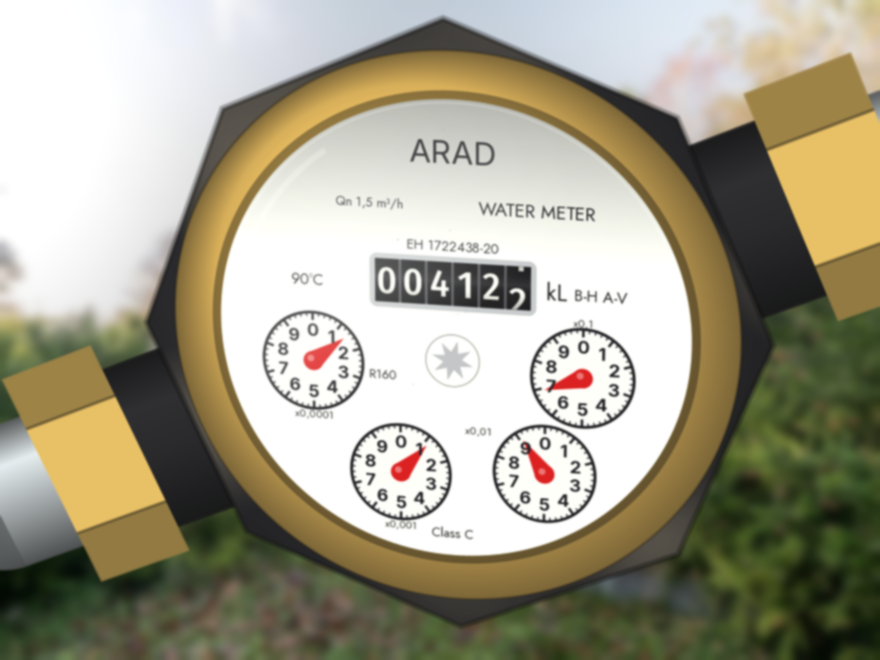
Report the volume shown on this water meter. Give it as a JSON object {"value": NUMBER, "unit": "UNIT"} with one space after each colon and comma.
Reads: {"value": 4121.6911, "unit": "kL"}
